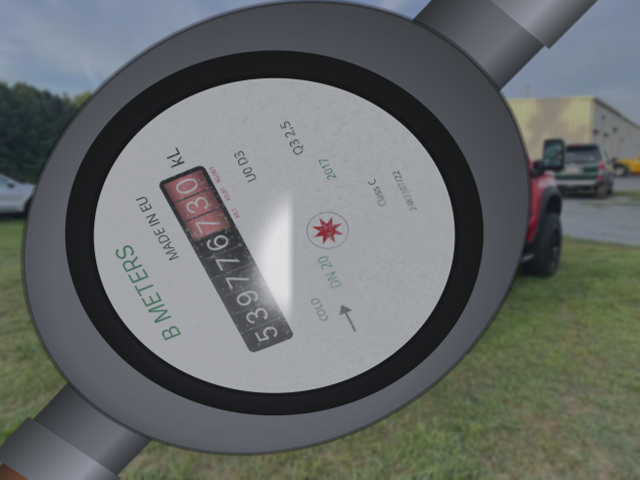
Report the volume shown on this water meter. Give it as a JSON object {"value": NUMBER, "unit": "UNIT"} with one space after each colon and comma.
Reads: {"value": 539776.730, "unit": "kL"}
